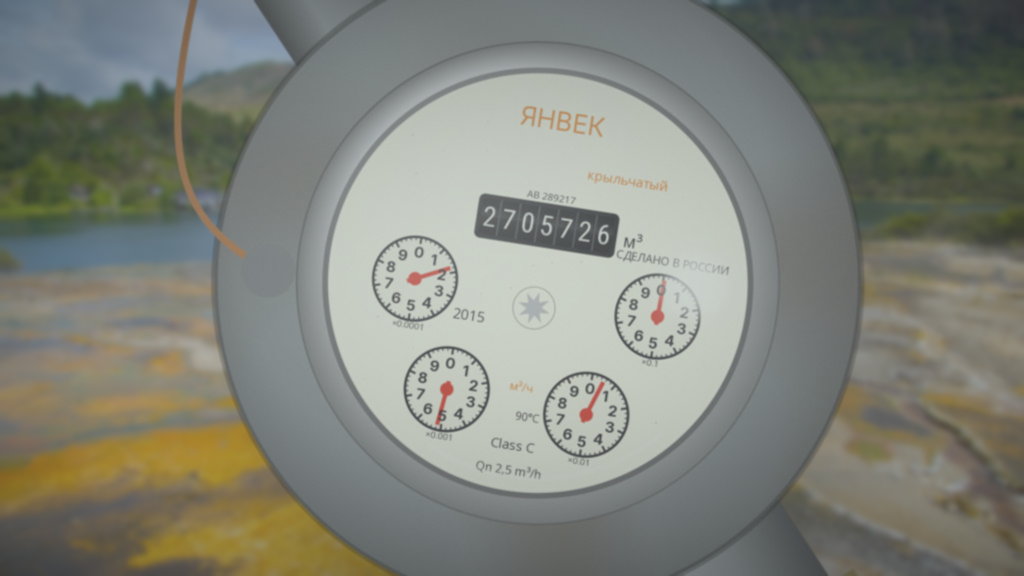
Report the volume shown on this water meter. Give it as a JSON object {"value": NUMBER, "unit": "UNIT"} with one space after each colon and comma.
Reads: {"value": 2705726.0051, "unit": "m³"}
